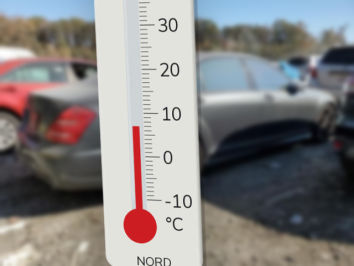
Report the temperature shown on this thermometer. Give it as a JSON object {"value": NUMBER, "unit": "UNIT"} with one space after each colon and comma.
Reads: {"value": 7, "unit": "°C"}
